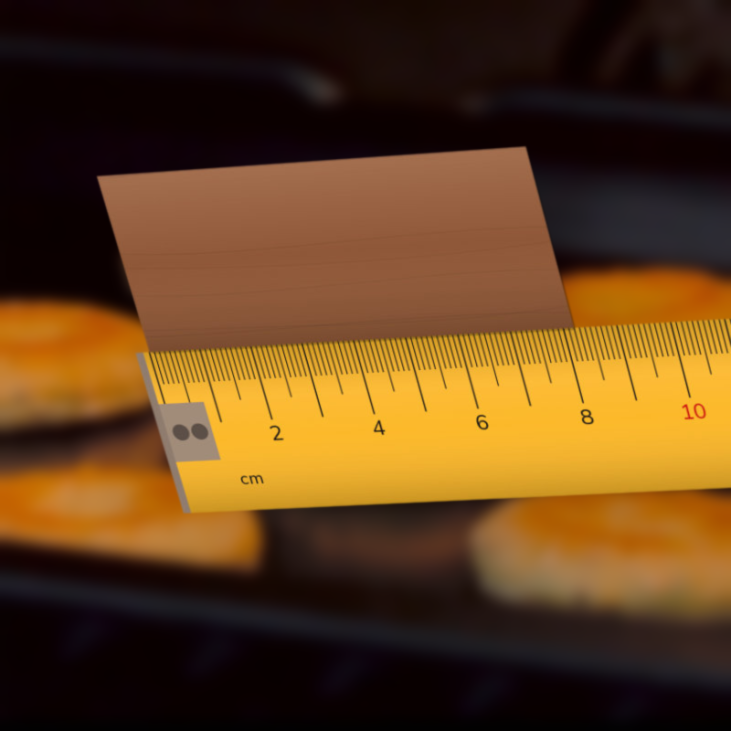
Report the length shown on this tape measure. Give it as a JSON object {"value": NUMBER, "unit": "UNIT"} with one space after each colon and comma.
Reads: {"value": 8.2, "unit": "cm"}
